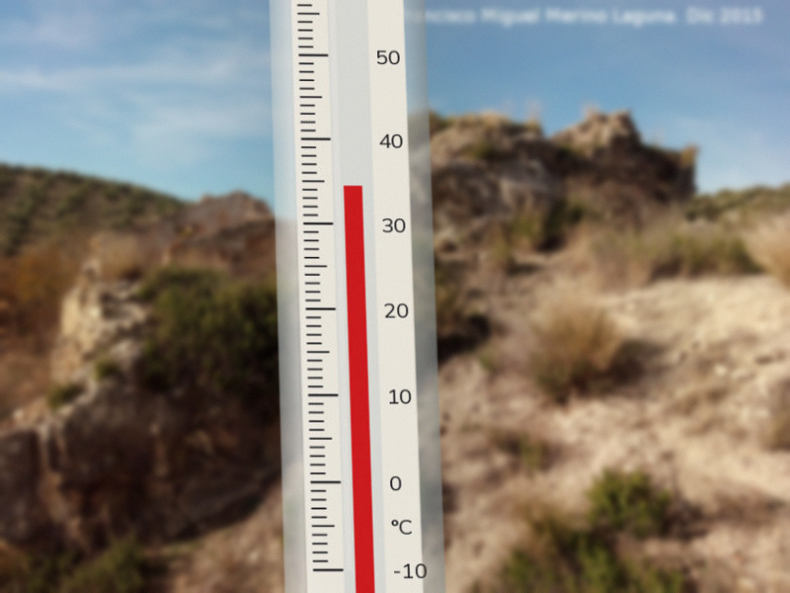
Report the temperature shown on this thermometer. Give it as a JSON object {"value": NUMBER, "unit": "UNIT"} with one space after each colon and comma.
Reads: {"value": 34.5, "unit": "°C"}
